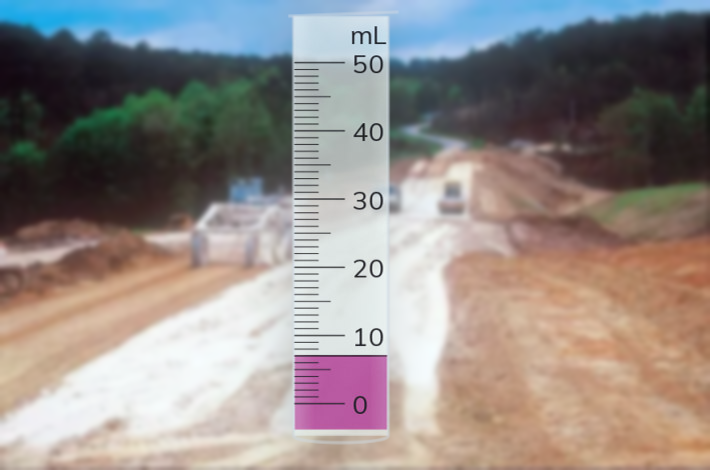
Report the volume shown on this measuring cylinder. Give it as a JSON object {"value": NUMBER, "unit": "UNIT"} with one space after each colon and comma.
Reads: {"value": 7, "unit": "mL"}
